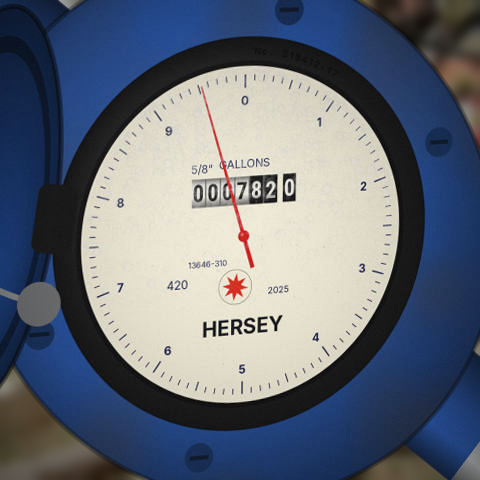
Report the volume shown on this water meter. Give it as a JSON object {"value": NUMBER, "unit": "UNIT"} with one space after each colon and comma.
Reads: {"value": 7819.5, "unit": "gal"}
